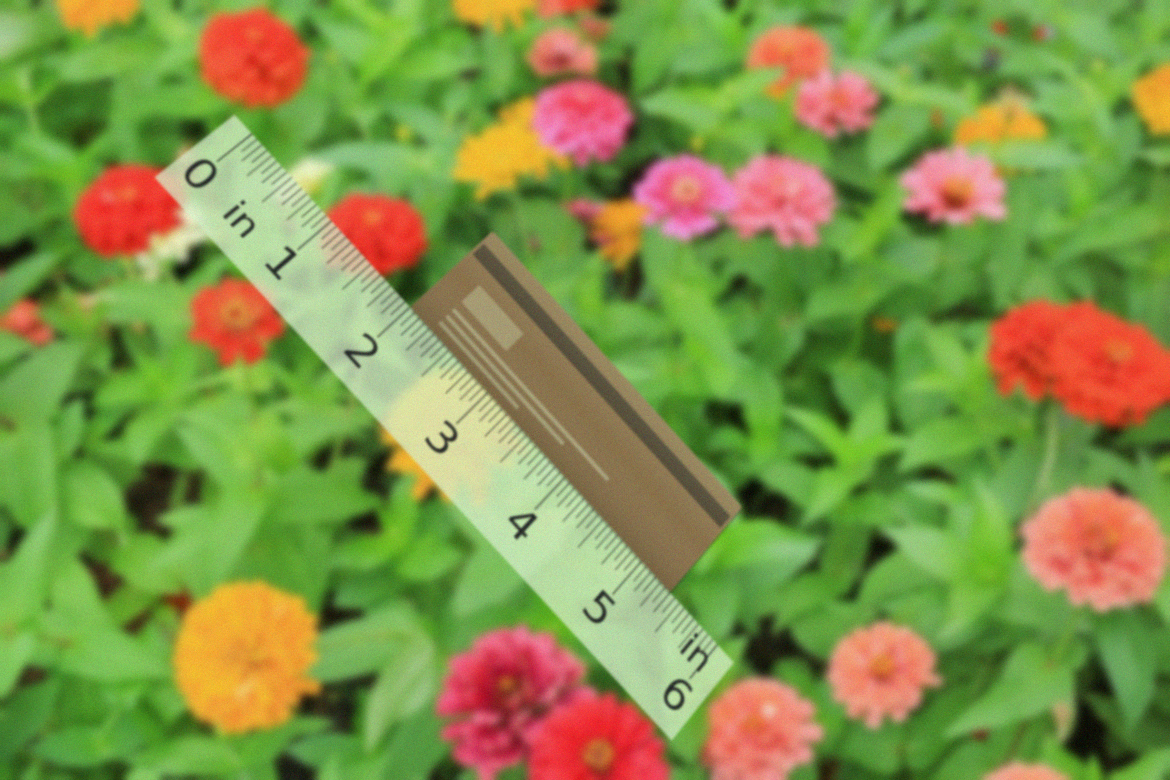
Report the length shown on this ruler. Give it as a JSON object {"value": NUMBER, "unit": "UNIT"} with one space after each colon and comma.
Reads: {"value": 3.375, "unit": "in"}
